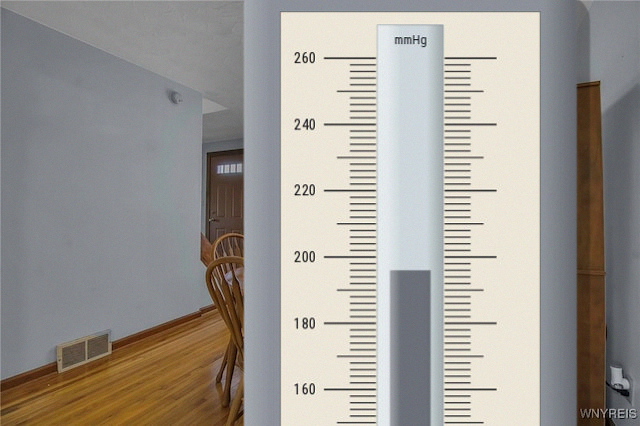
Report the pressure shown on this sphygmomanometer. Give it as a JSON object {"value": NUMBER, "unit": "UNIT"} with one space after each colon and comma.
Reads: {"value": 196, "unit": "mmHg"}
